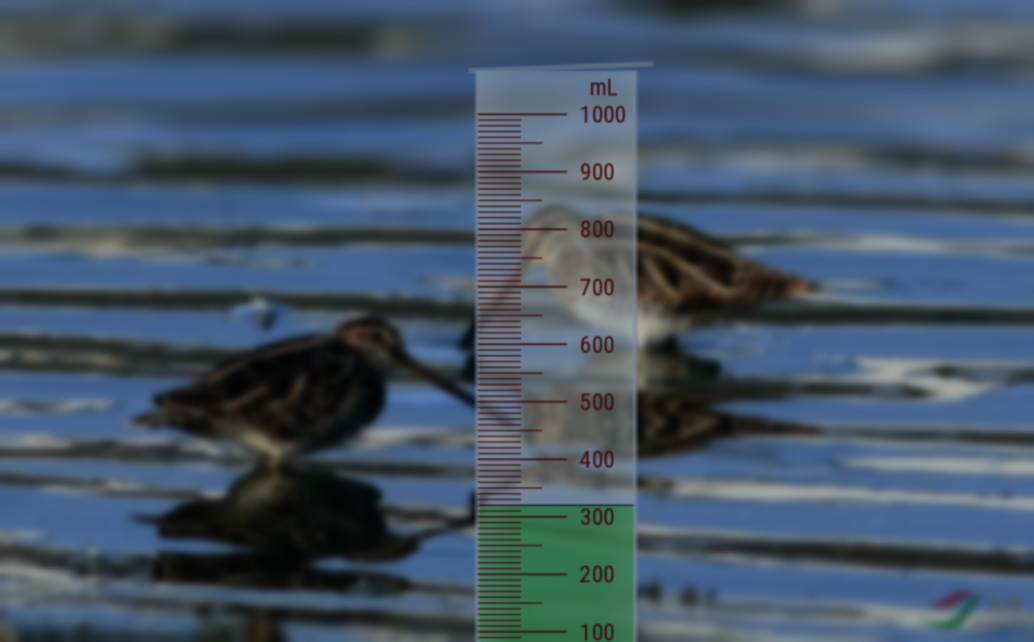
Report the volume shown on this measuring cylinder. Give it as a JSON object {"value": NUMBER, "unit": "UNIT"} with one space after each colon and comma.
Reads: {"value": 320, "unit": "mL"}
